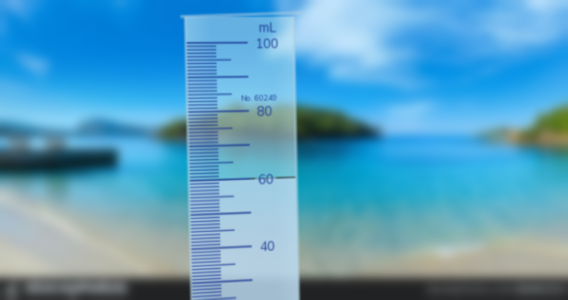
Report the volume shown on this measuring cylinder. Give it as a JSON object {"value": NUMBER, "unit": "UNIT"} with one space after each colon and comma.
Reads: {"value": 60, "unit": "mL"}
